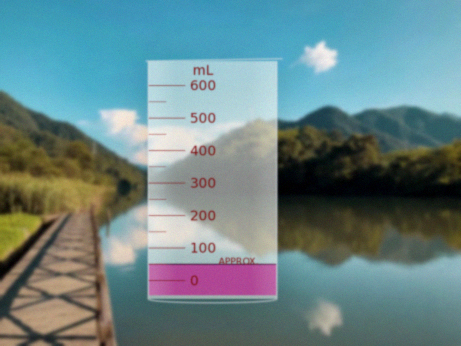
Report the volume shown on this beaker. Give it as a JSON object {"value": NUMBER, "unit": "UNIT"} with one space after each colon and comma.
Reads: {"value": 50, "unit": "mL"}
